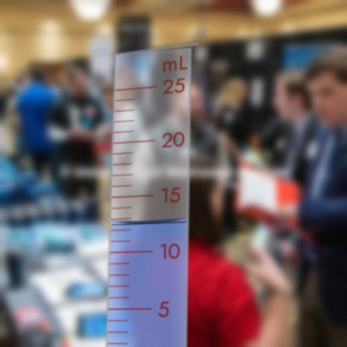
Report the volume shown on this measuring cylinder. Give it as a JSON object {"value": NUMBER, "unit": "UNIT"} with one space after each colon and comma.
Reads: {"value": 12.5, "unit": "mL"}
